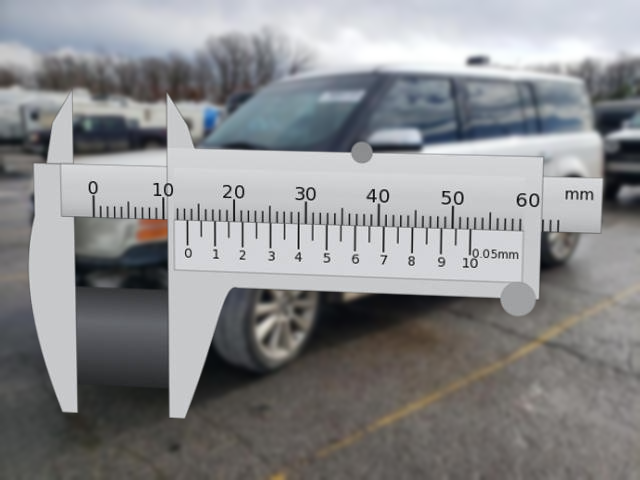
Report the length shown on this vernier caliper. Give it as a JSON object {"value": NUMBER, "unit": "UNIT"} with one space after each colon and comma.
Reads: {"value": 13.4, "unit": "mm"}
